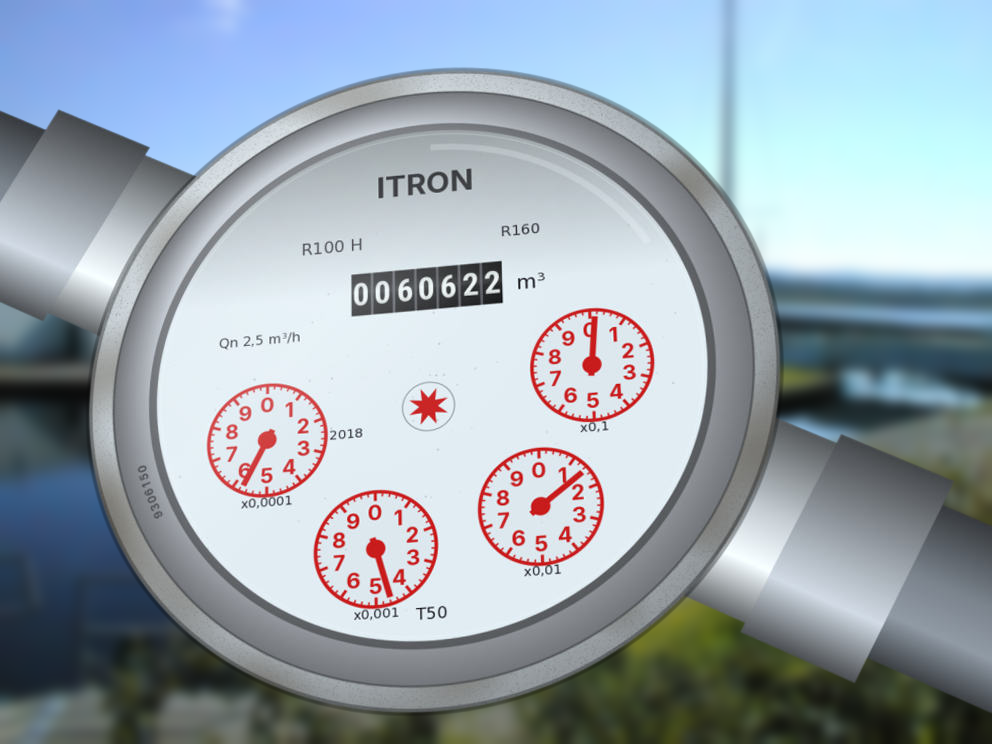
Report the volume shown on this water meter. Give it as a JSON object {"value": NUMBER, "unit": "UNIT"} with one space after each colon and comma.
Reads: {"value": 60622.0145, "unit": "m³"}
